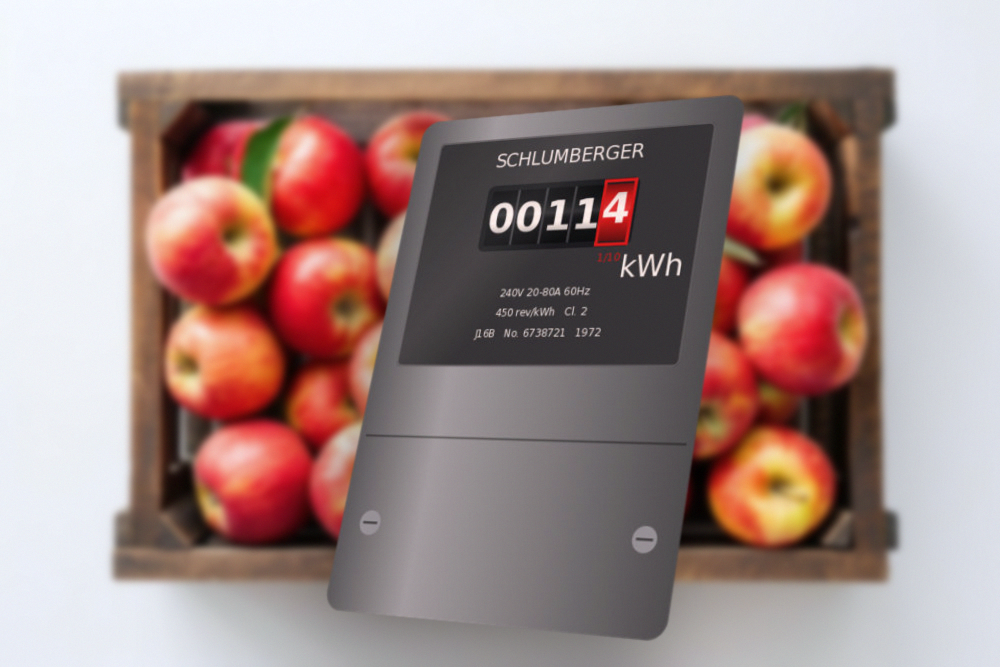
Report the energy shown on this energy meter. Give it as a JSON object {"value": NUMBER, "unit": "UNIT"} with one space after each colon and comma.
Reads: {"value": 11.4, "unit": "kWh"}
